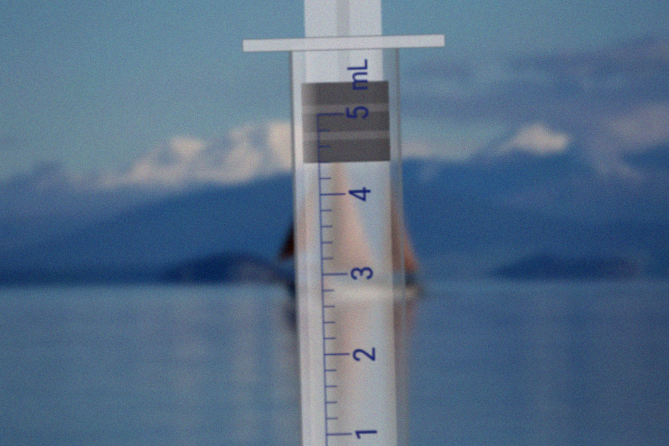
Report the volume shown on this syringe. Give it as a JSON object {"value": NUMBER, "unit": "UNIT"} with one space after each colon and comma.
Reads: {"value": 4.4, "unit": "mL"}
